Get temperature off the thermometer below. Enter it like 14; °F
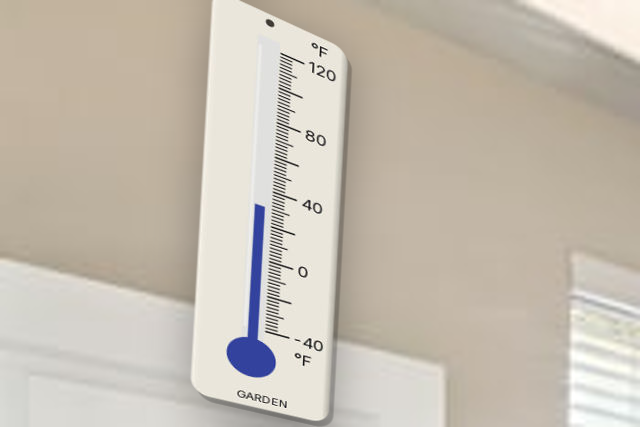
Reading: 30; °F
